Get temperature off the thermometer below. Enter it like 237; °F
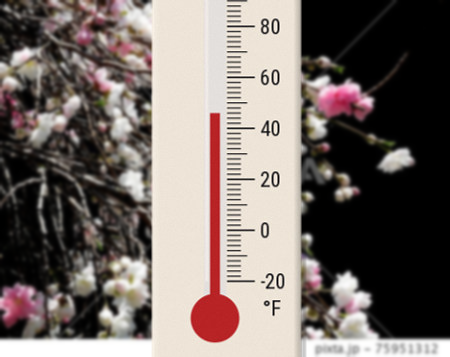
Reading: 46; °F
